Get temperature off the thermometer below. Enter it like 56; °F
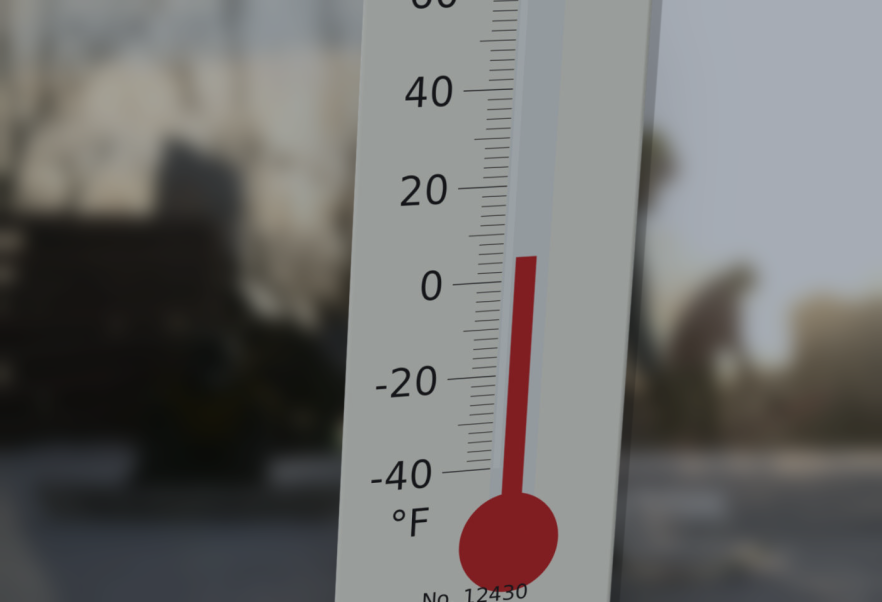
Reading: 5; °F
